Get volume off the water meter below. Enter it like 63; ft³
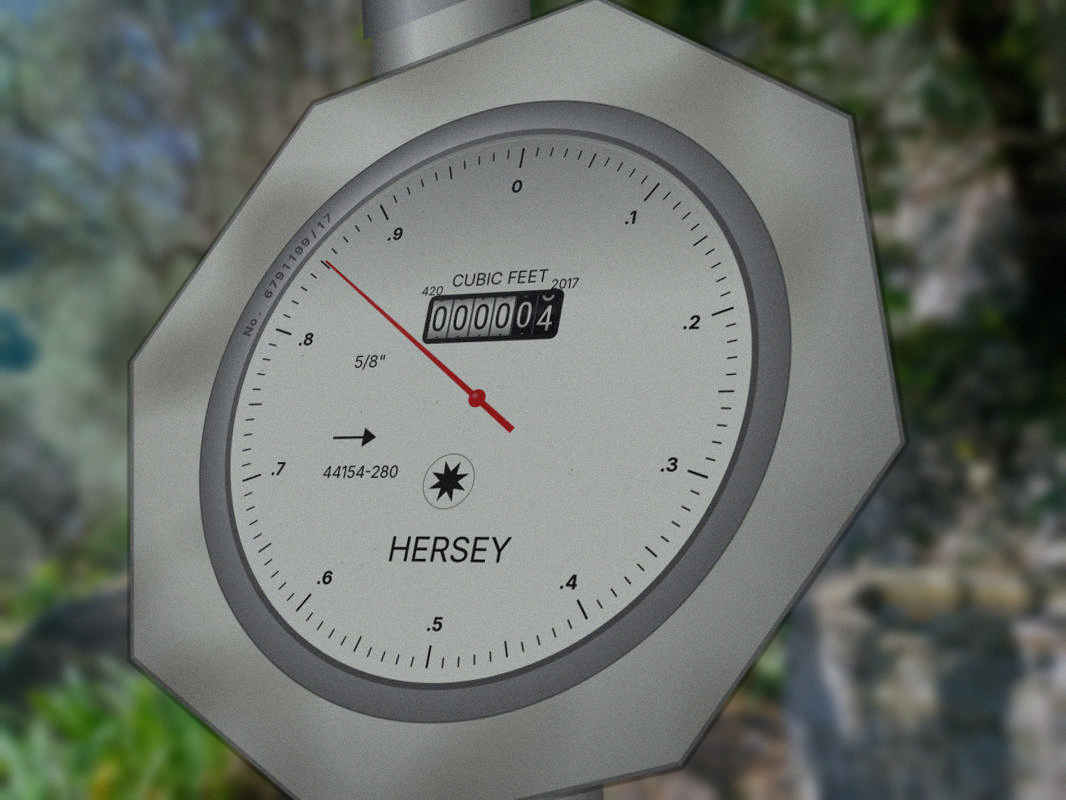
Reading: 3.85; ft³
